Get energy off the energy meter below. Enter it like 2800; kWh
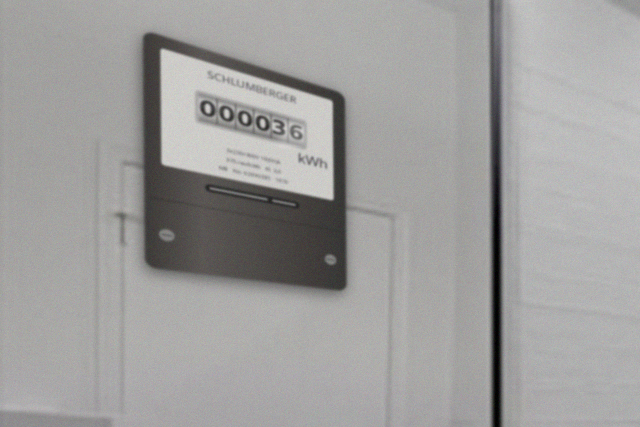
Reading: 36; kWh
